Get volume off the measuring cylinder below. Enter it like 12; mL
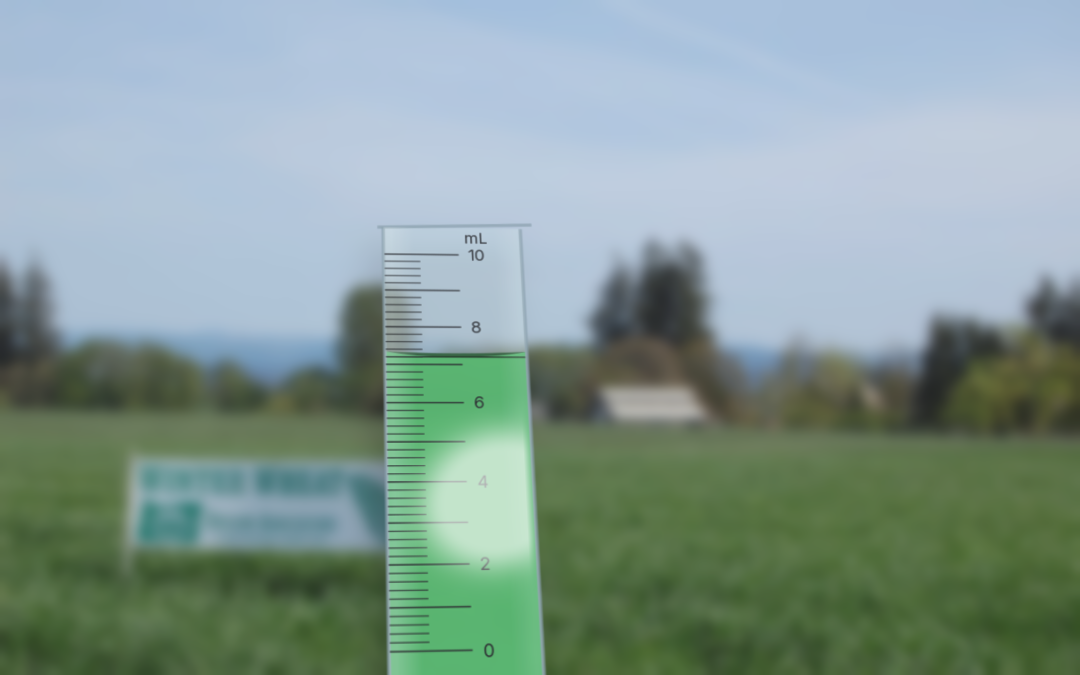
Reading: 7.2; mL
